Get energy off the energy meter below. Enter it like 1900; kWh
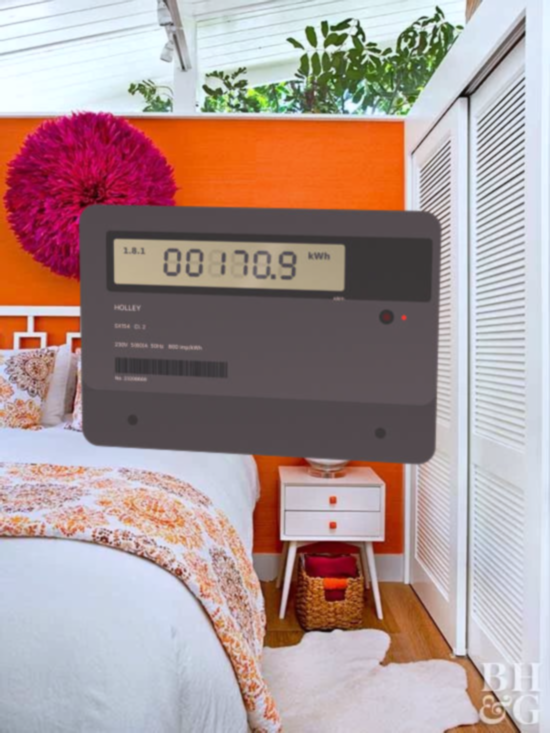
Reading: 170.9; kWh
